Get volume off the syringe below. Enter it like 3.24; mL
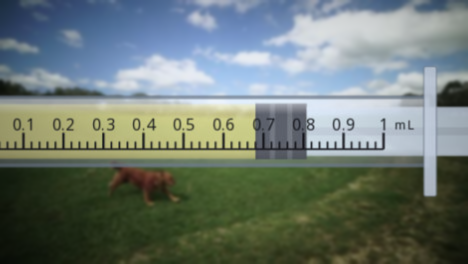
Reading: 0.68; mL
